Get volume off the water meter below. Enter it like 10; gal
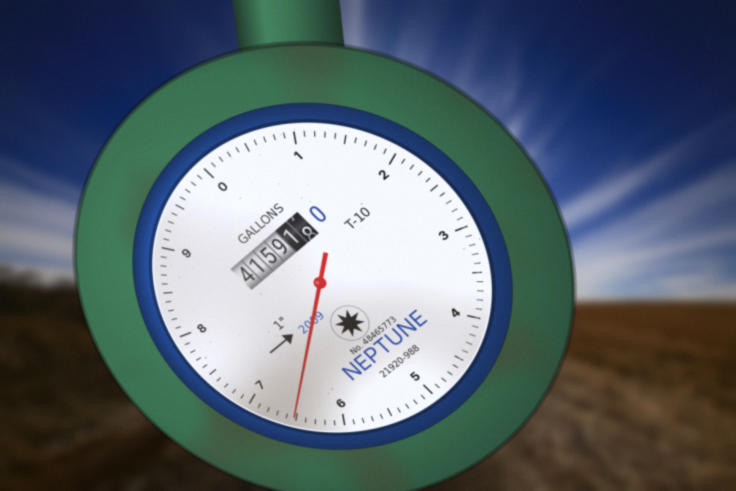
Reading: 4159176.5; gal
